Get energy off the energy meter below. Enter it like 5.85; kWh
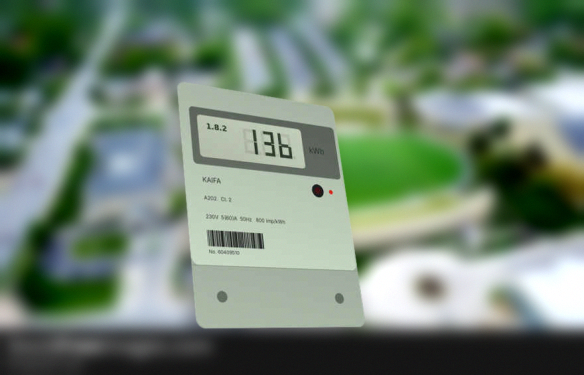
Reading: 136; kWh
